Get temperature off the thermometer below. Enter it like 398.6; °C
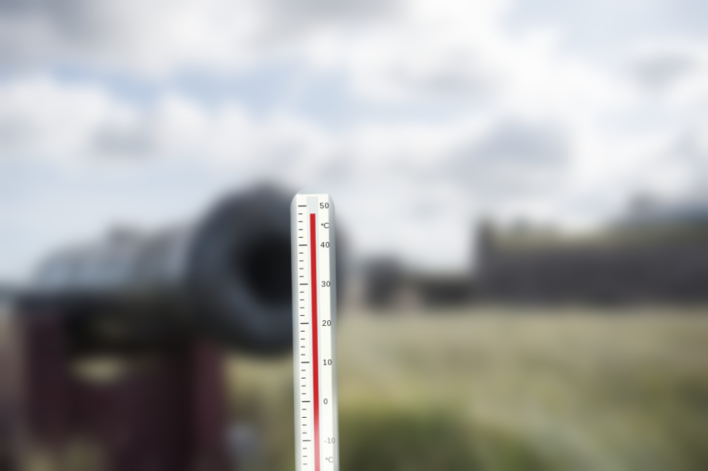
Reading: 48; °C
